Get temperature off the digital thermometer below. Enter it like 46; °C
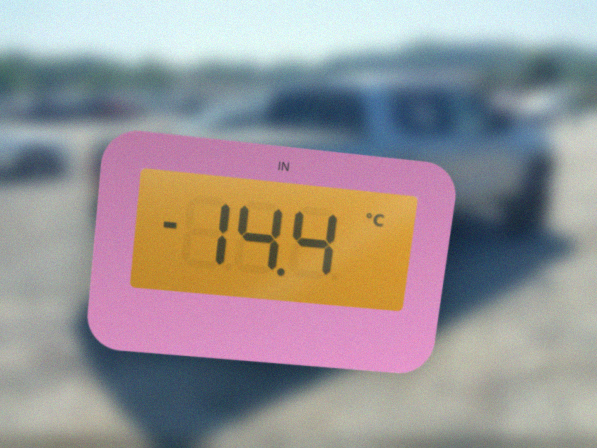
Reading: -14.4; °C
